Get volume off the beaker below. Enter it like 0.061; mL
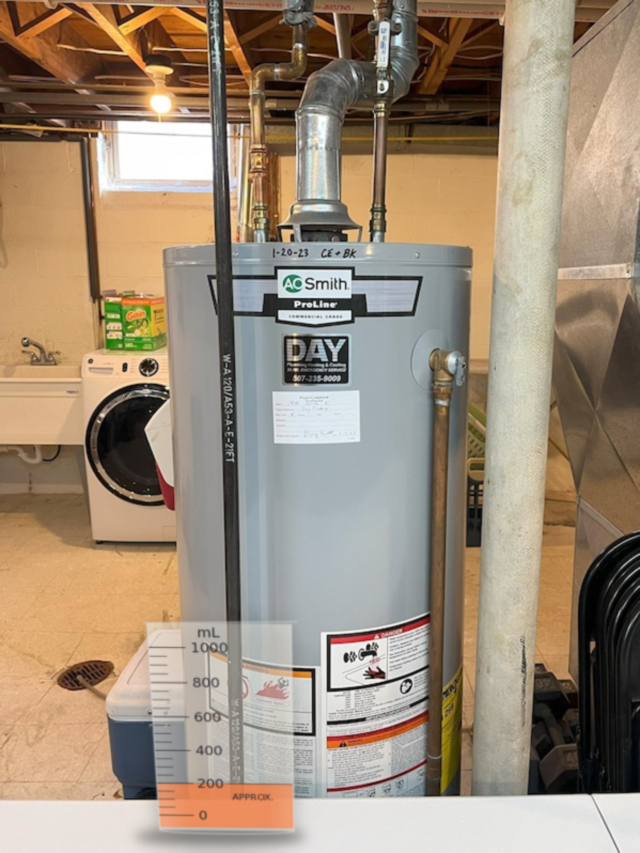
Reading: 200; mL
